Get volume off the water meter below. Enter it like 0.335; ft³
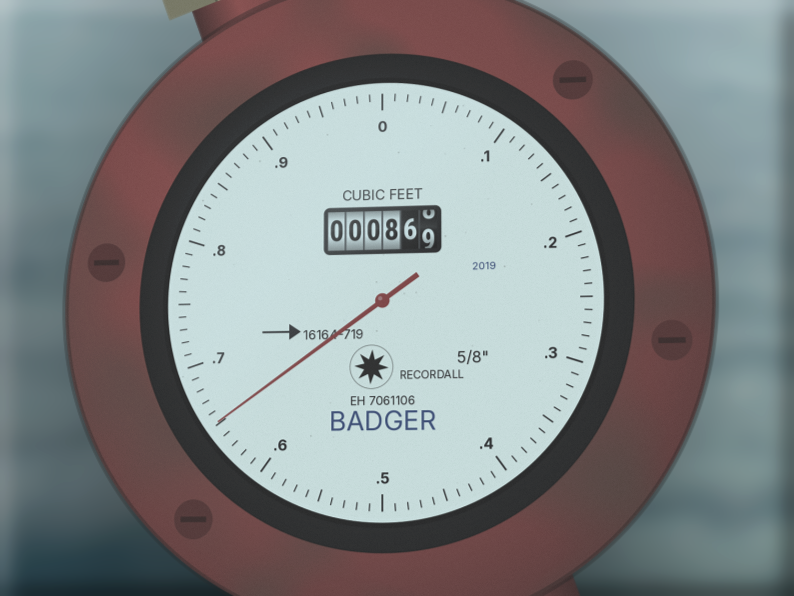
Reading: 868.65; ft³
